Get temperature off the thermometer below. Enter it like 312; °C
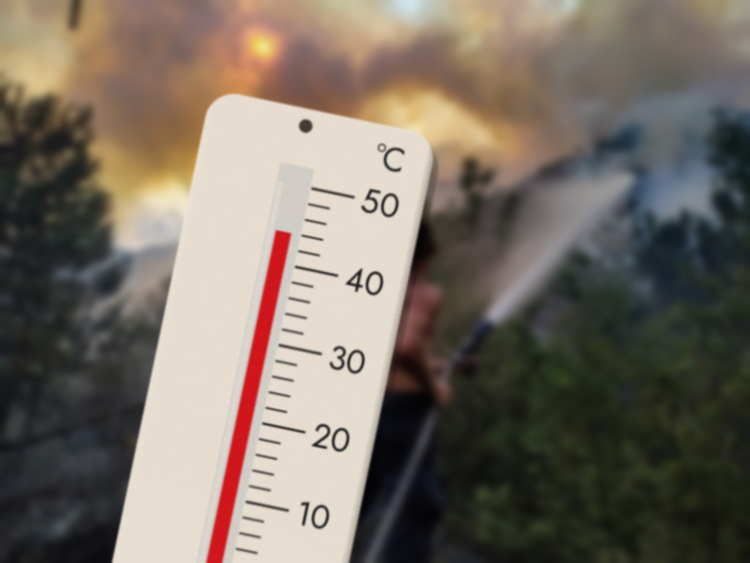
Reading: 44; °C
